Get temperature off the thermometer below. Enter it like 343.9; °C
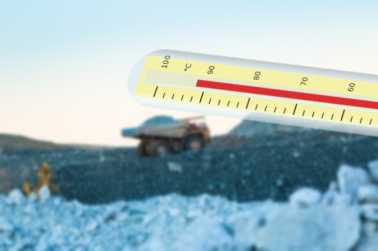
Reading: 92; °C
